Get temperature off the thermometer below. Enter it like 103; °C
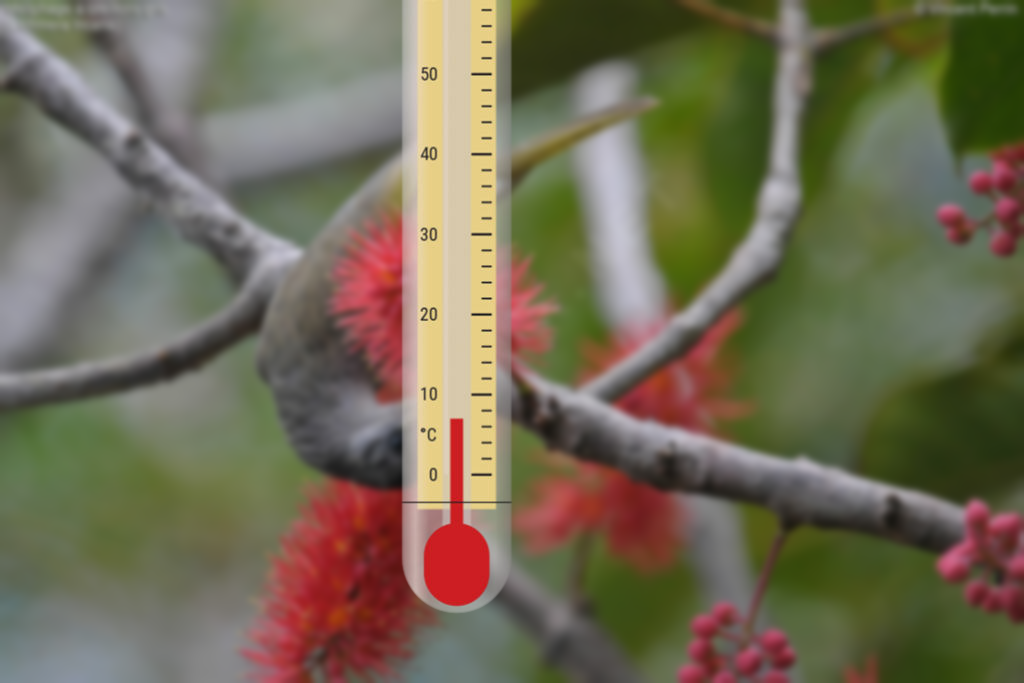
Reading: 7; °C
